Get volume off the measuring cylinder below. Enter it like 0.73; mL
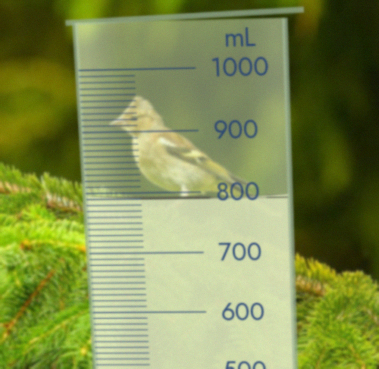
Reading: 790; mL
